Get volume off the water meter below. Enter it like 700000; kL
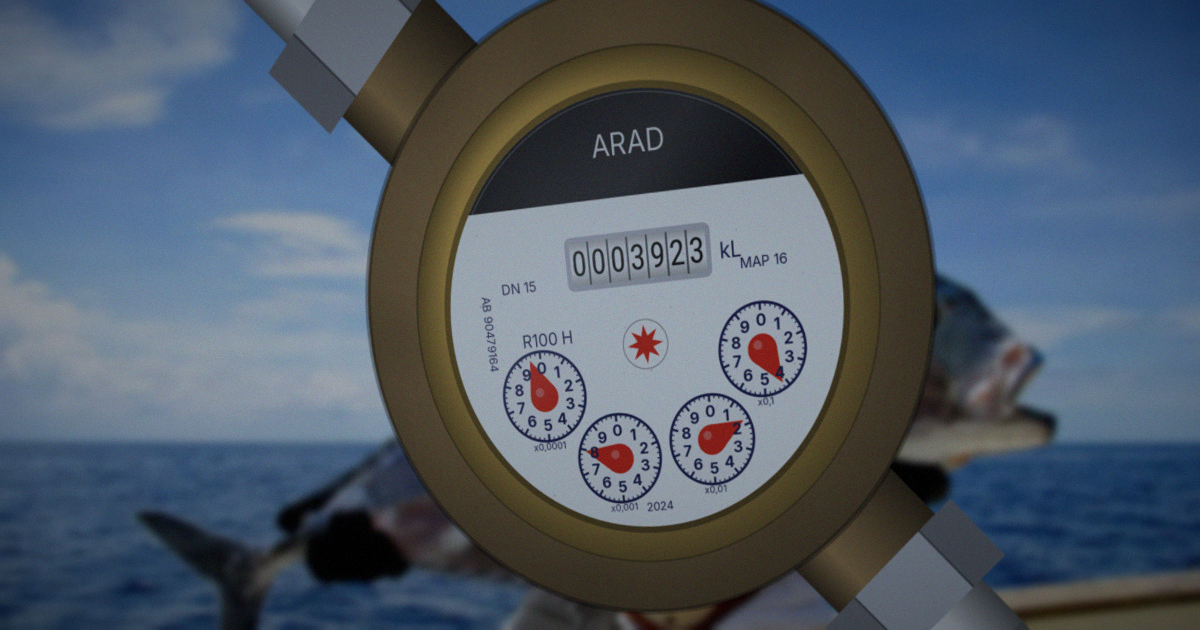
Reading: 3923.4179; kL
